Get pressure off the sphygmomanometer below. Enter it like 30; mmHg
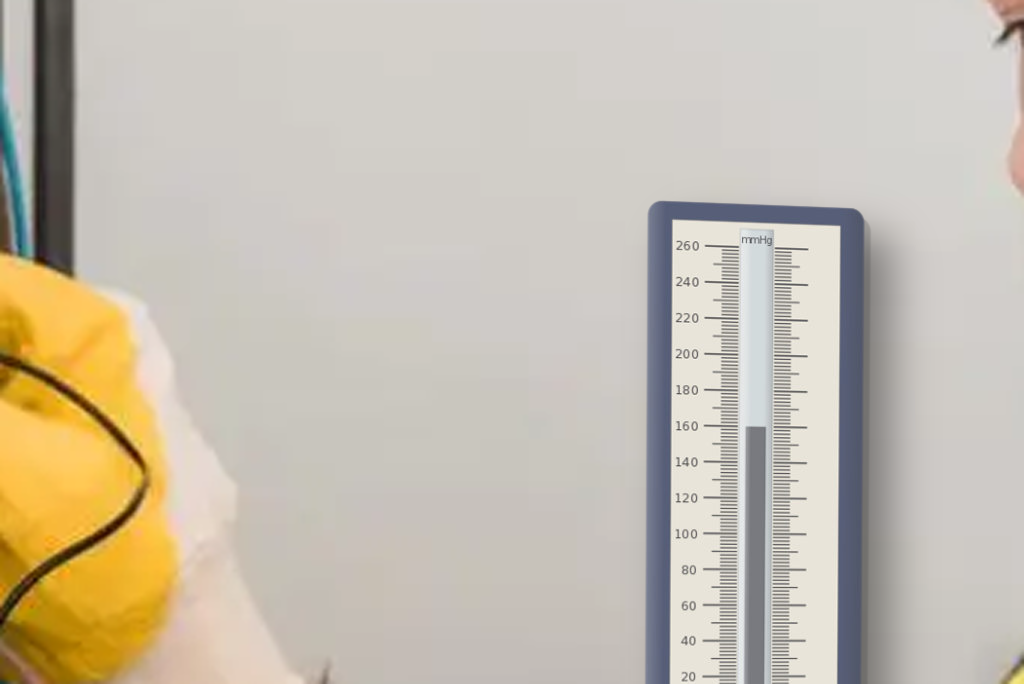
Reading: 160; mmHg
